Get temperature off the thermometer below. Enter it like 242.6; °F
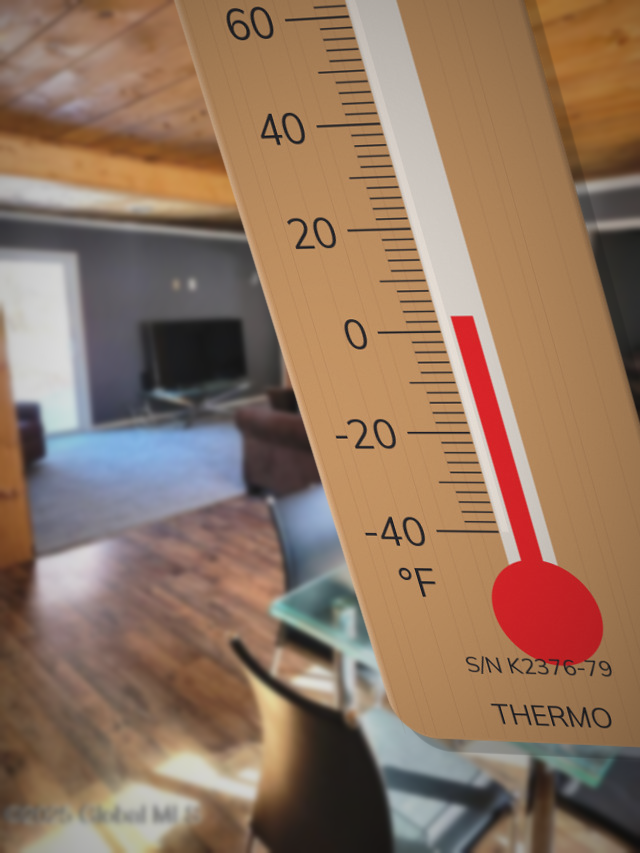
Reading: 3; °F
